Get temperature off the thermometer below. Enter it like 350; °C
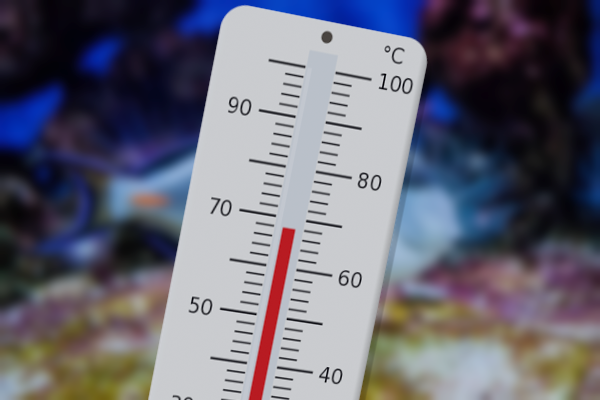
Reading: 68; °C
